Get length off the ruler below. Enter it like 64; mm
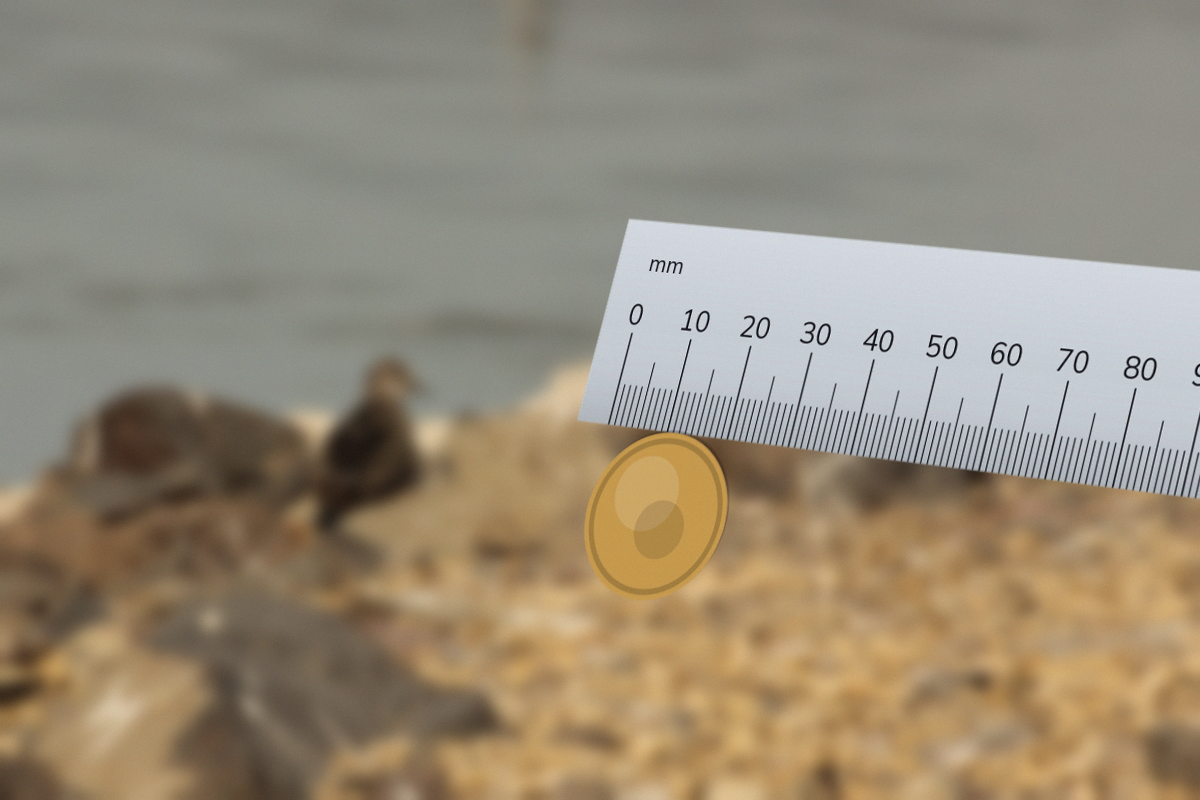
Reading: 23; mm
